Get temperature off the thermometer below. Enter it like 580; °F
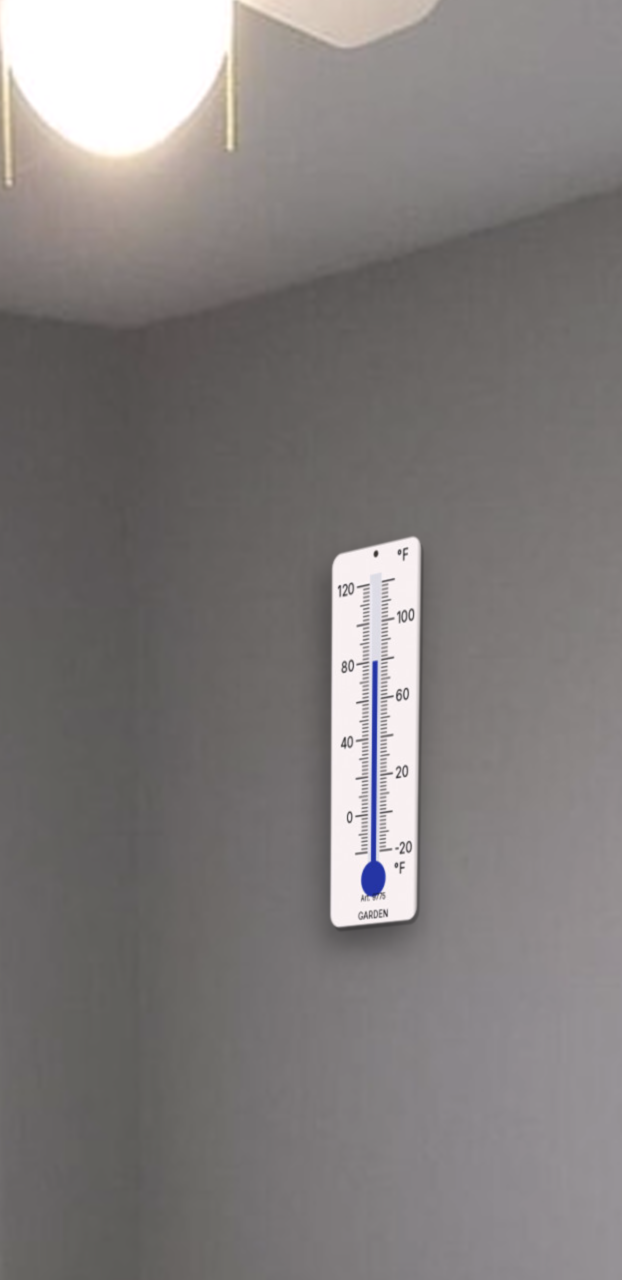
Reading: 80; °F
